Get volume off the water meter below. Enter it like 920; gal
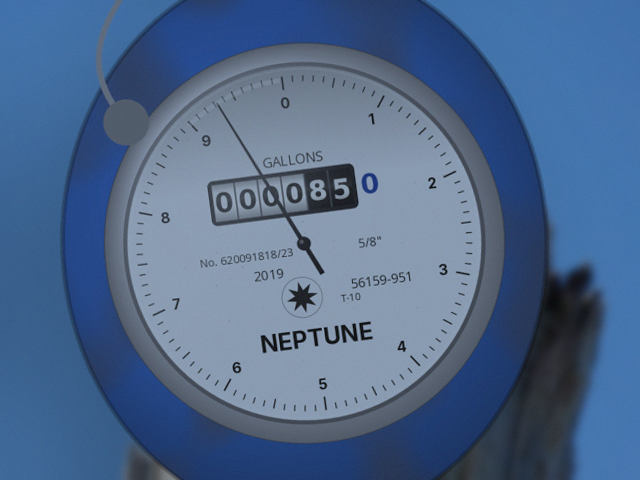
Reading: 849.3; gal
